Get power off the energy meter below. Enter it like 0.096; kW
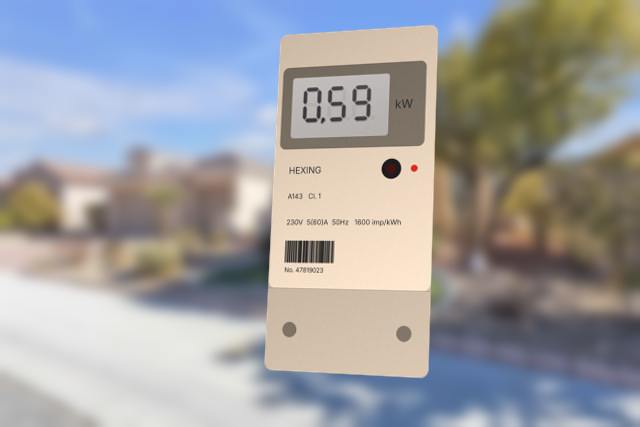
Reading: 0.59; kW
